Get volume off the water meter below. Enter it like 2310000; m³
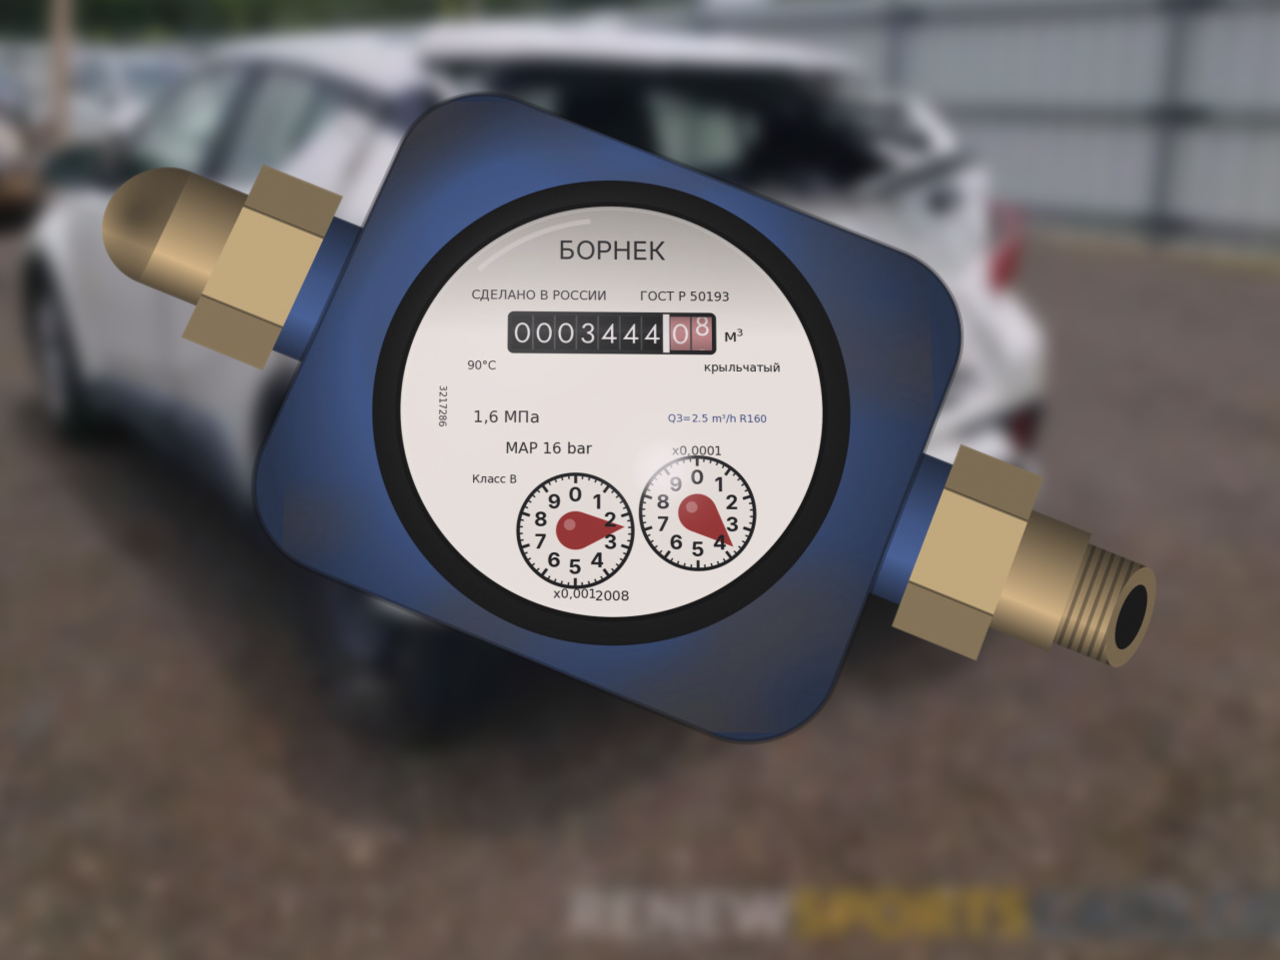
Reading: 3444.0823; m³
